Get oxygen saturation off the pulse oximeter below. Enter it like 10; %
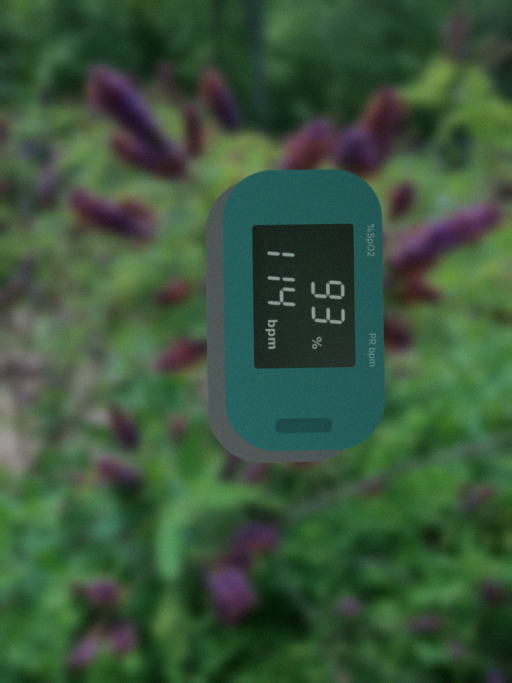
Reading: 93; %
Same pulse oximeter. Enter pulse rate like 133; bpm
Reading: 114; bpm
